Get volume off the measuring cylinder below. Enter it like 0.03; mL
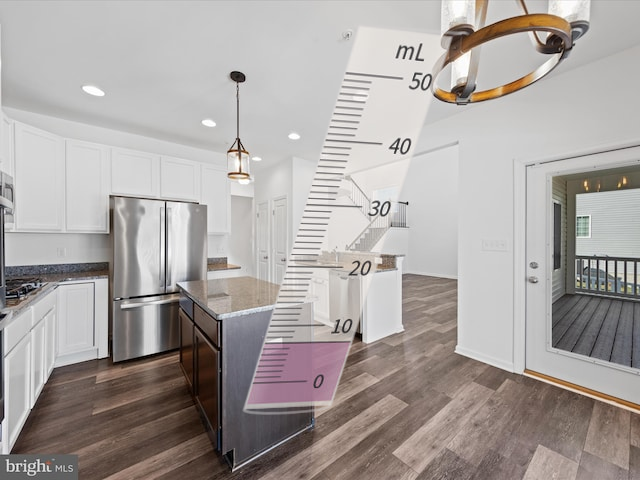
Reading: 7; mL
